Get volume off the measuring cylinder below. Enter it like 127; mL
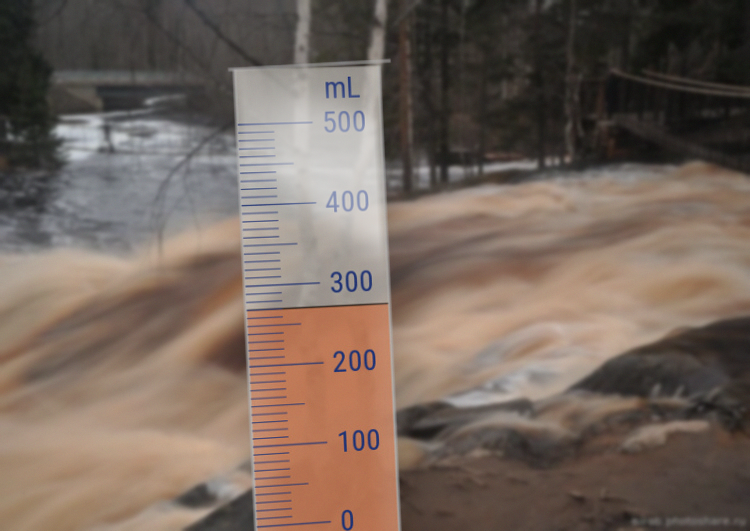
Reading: 270; mL
